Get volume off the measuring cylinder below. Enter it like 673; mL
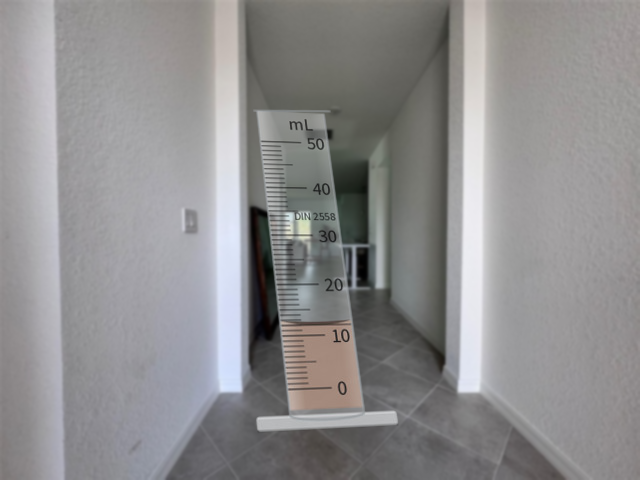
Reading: 12; mL
